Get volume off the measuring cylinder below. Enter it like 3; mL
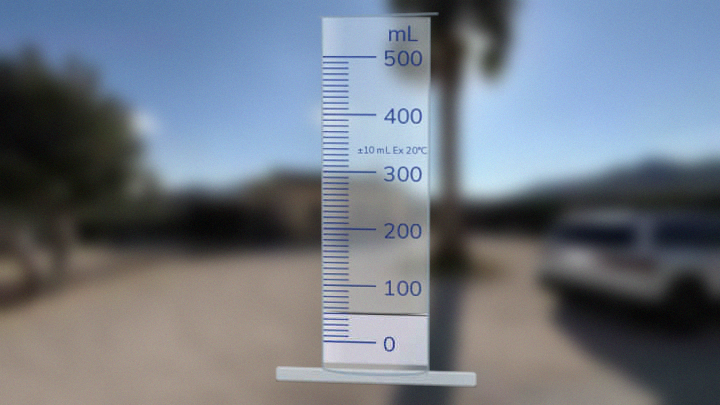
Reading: 50; mL
